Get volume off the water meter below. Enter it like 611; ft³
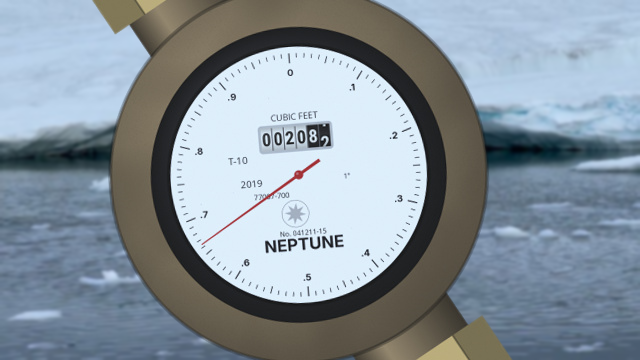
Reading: 2081.66; ft³
